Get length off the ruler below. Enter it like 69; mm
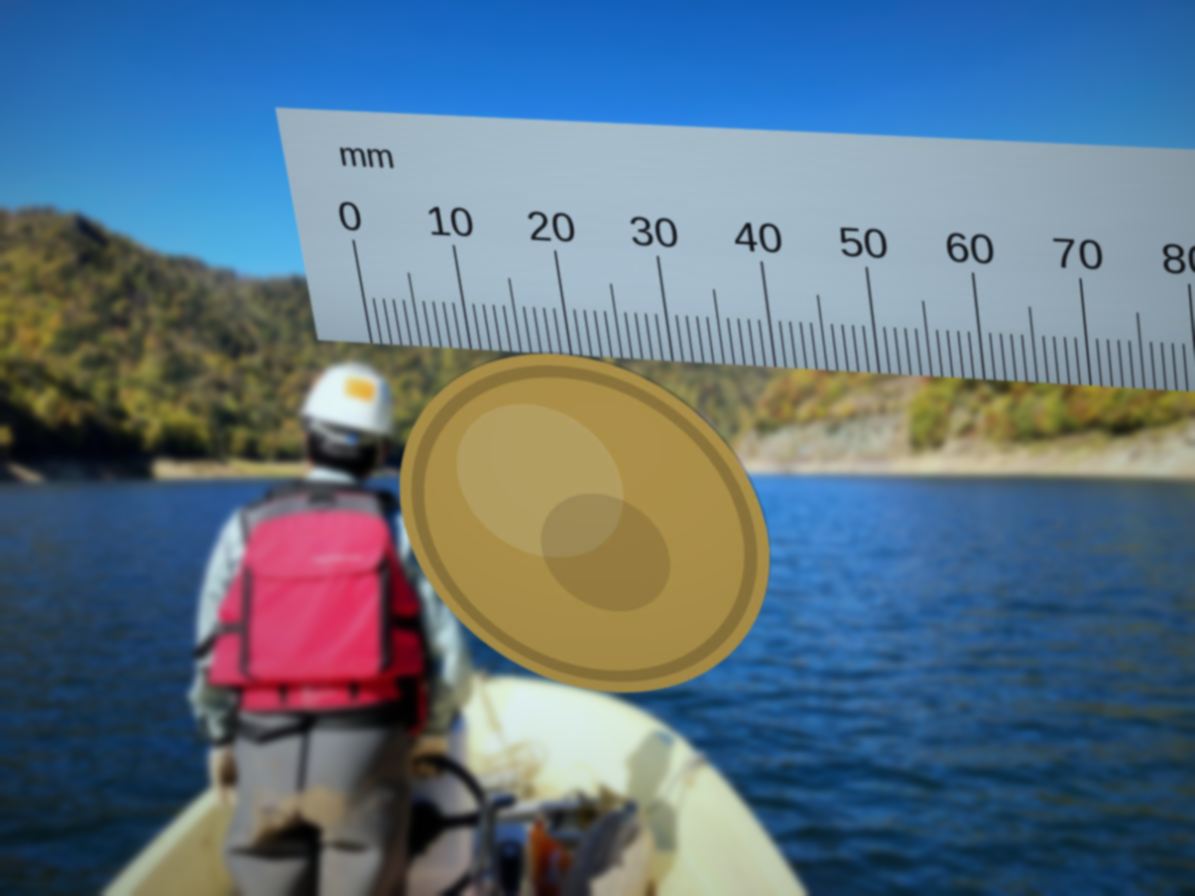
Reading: 37; mm
